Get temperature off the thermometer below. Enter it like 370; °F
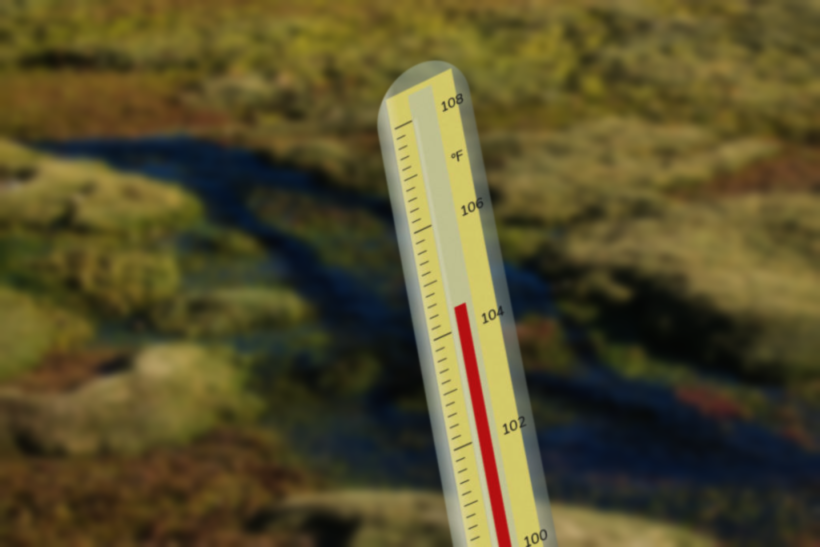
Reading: 104.4; °F
